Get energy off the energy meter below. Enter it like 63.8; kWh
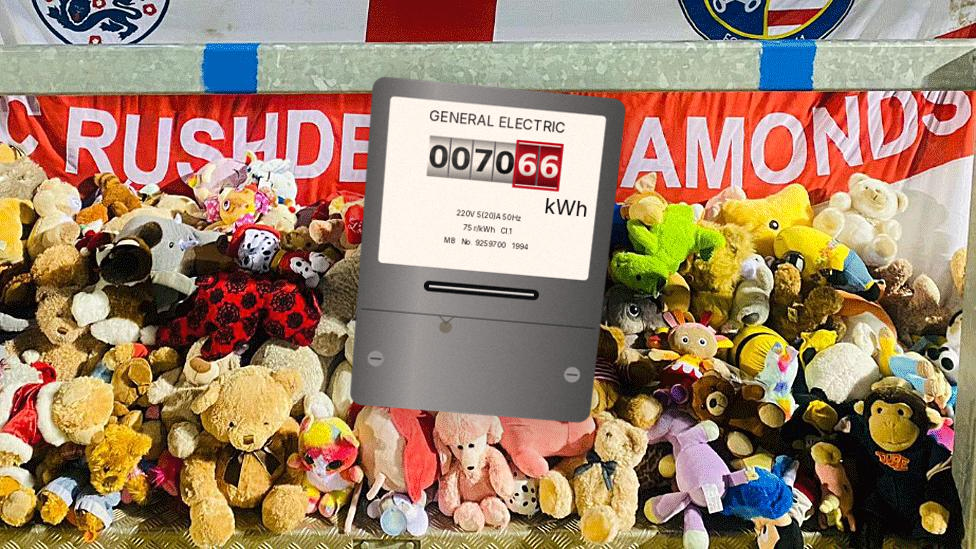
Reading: 70.66; kWh
